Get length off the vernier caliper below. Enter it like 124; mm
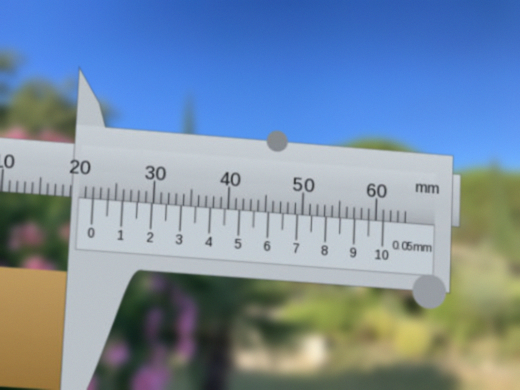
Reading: 22.0; mm
